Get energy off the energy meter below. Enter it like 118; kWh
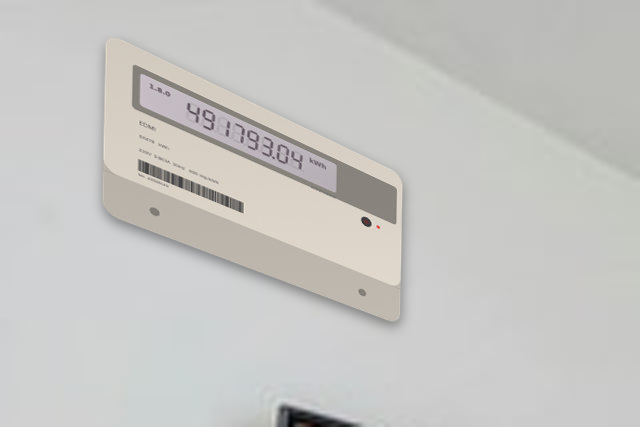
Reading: 491793.04; kWh
